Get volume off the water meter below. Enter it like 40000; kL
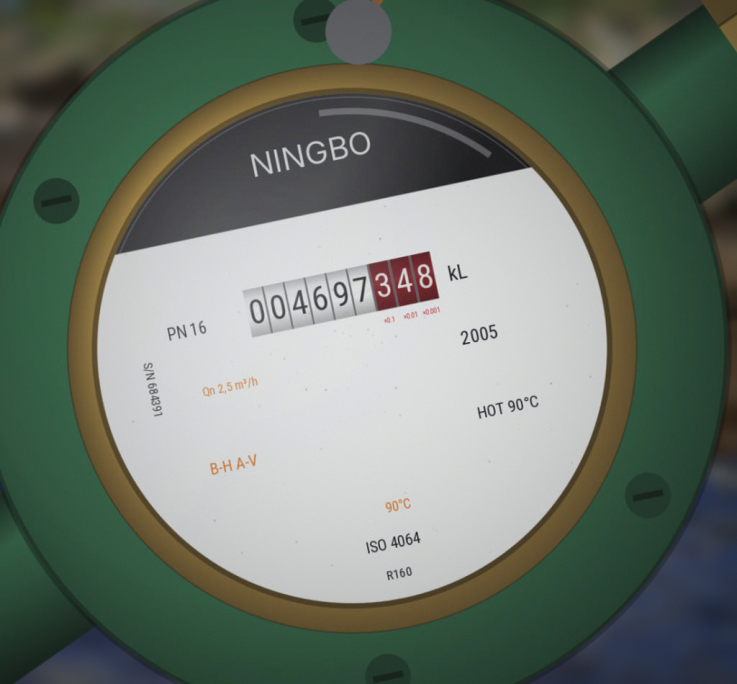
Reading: 4697.348; kL
